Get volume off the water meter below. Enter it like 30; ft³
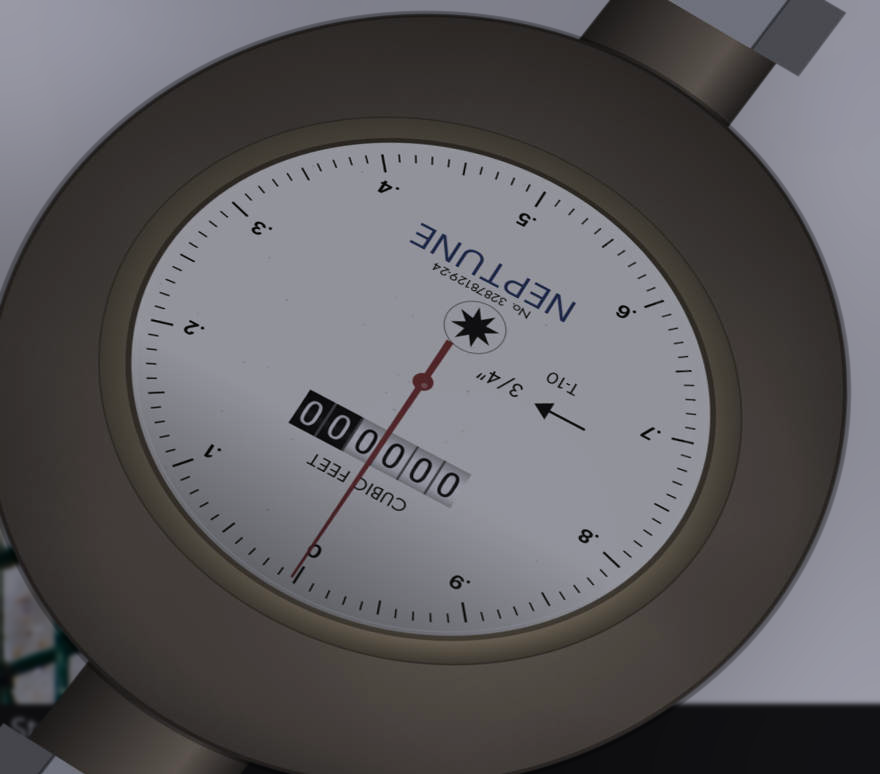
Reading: 0.00; ft³
